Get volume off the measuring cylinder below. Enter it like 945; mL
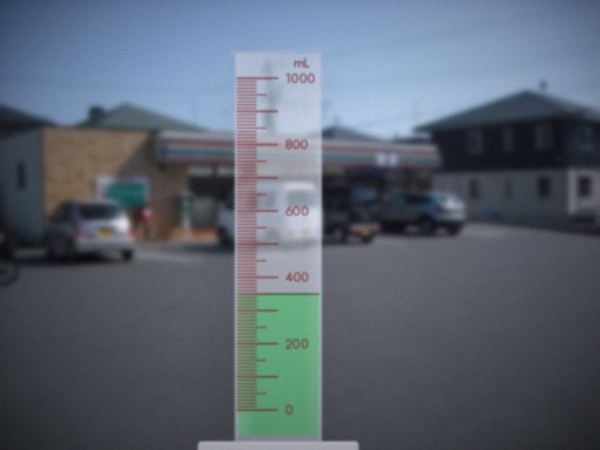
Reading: 350; mL
